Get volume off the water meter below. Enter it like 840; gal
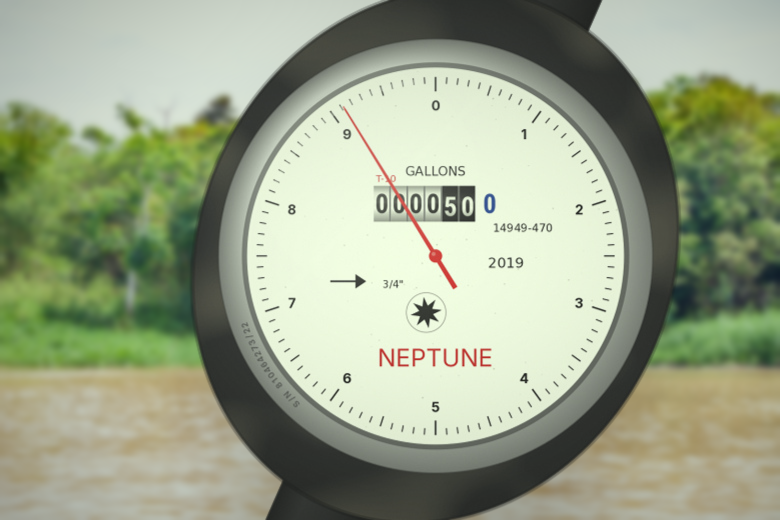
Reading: 499.1; gal
